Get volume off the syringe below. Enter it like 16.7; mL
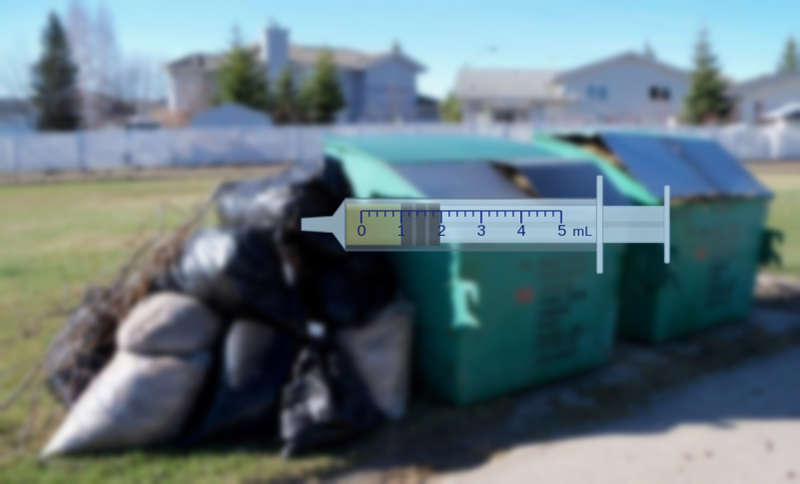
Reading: 1; mL
